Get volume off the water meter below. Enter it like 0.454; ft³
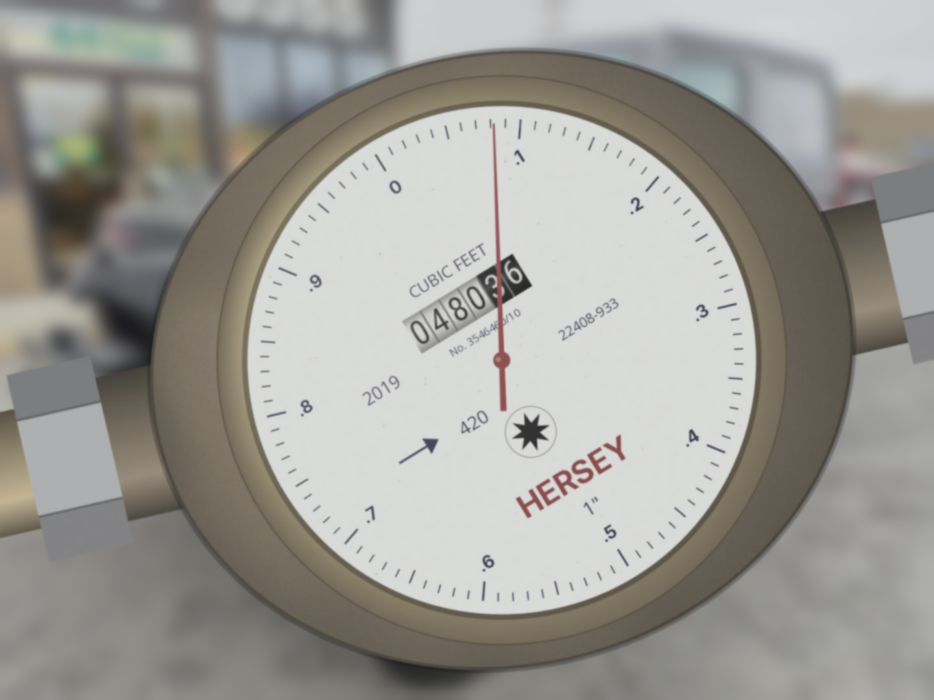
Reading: 48036.08; ft³
